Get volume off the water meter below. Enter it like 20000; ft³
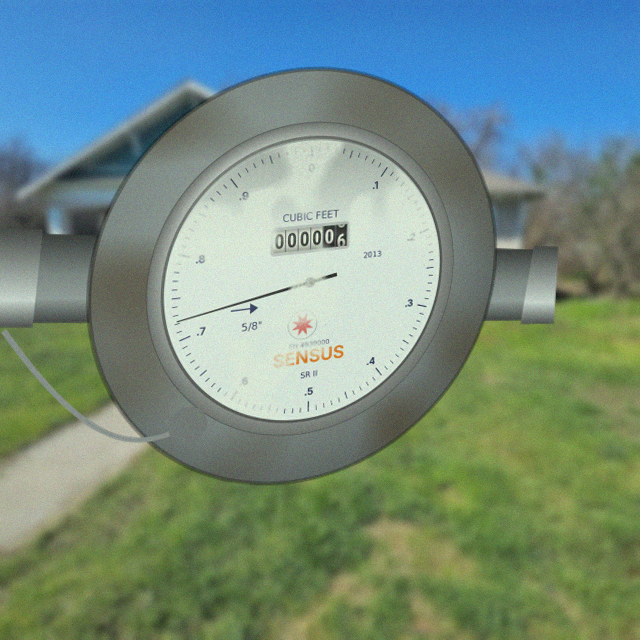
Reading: 5.72; ft³
